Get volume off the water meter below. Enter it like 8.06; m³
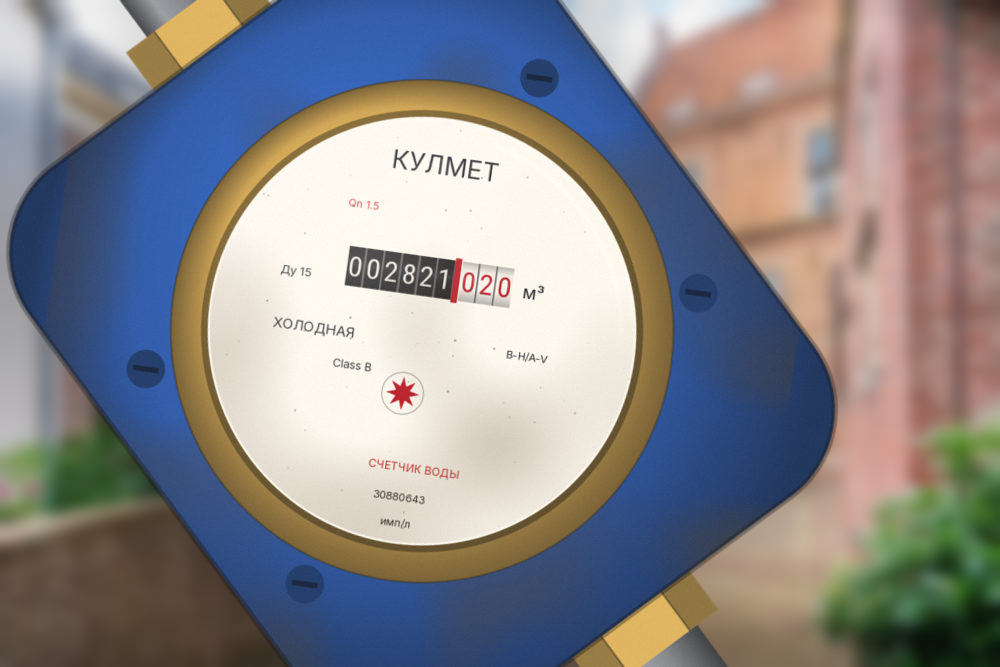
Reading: 2821.020; m³
